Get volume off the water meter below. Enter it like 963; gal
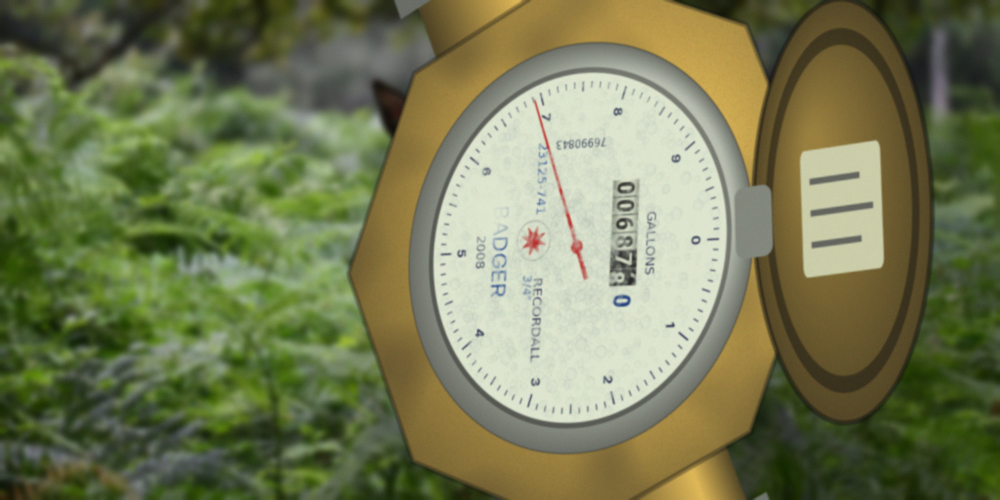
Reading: 68776.9; gal
